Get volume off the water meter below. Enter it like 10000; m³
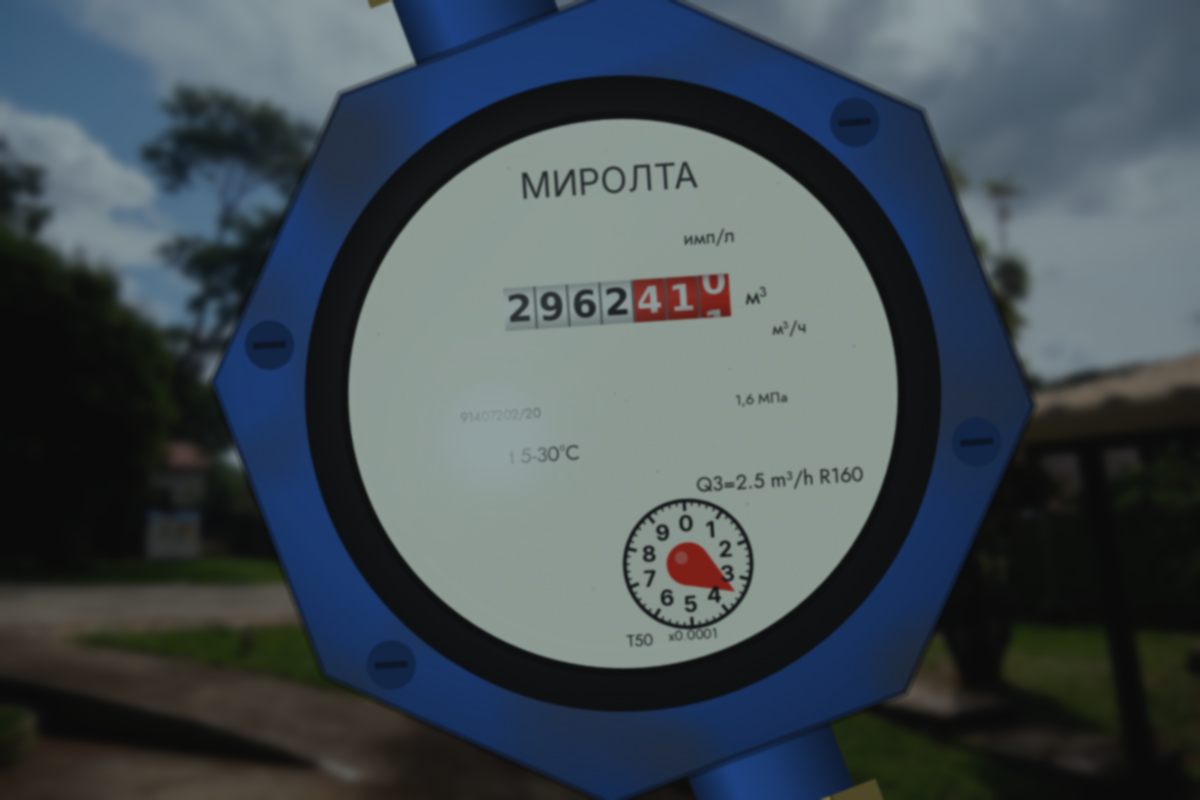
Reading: 2962.4103; m³
